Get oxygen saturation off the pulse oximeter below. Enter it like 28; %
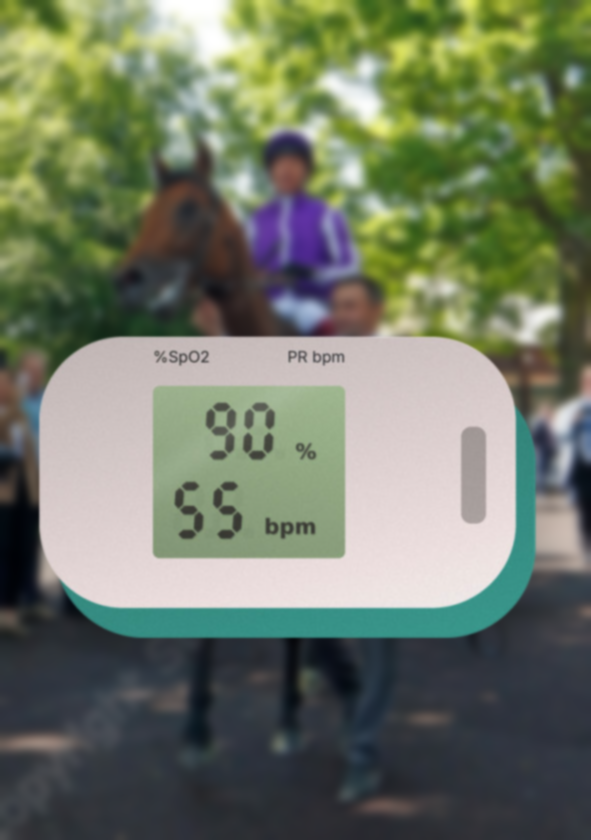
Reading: 90; %
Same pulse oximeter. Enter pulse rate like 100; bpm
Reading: 55; bpm
